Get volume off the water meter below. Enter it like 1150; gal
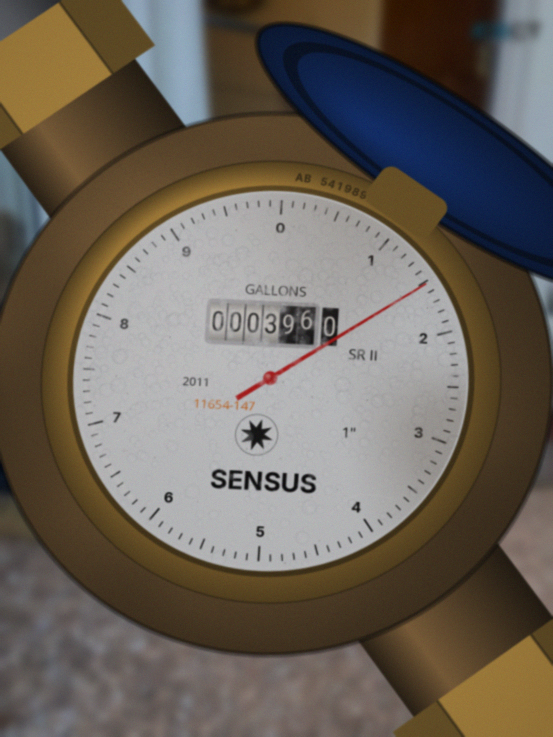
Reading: 3961.5; gal
